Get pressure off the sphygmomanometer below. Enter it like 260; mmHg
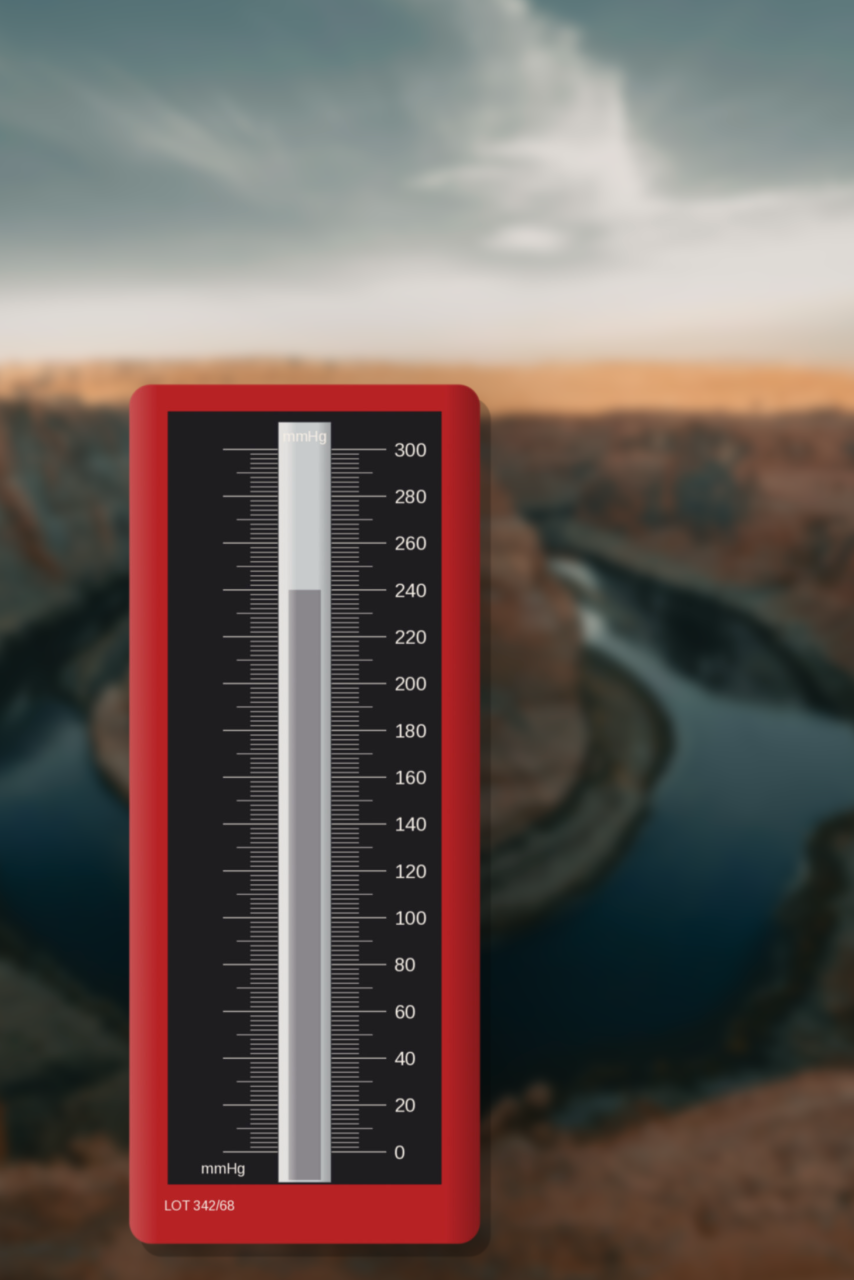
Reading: 240; mmHg
